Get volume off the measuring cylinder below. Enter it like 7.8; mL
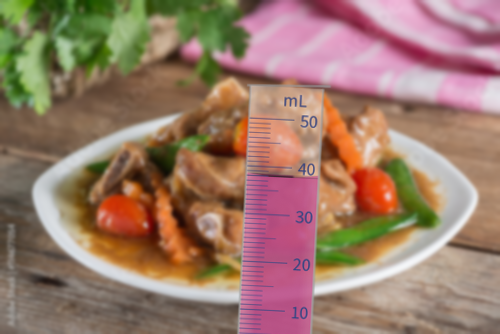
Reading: 38; mL
